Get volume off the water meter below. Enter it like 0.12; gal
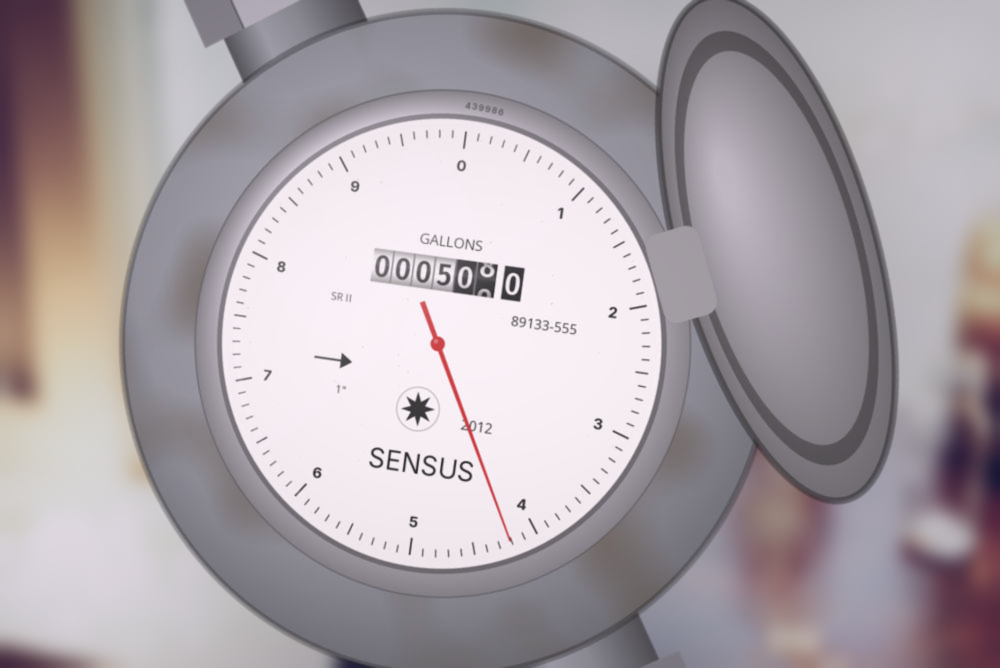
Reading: 5084.2; gal
